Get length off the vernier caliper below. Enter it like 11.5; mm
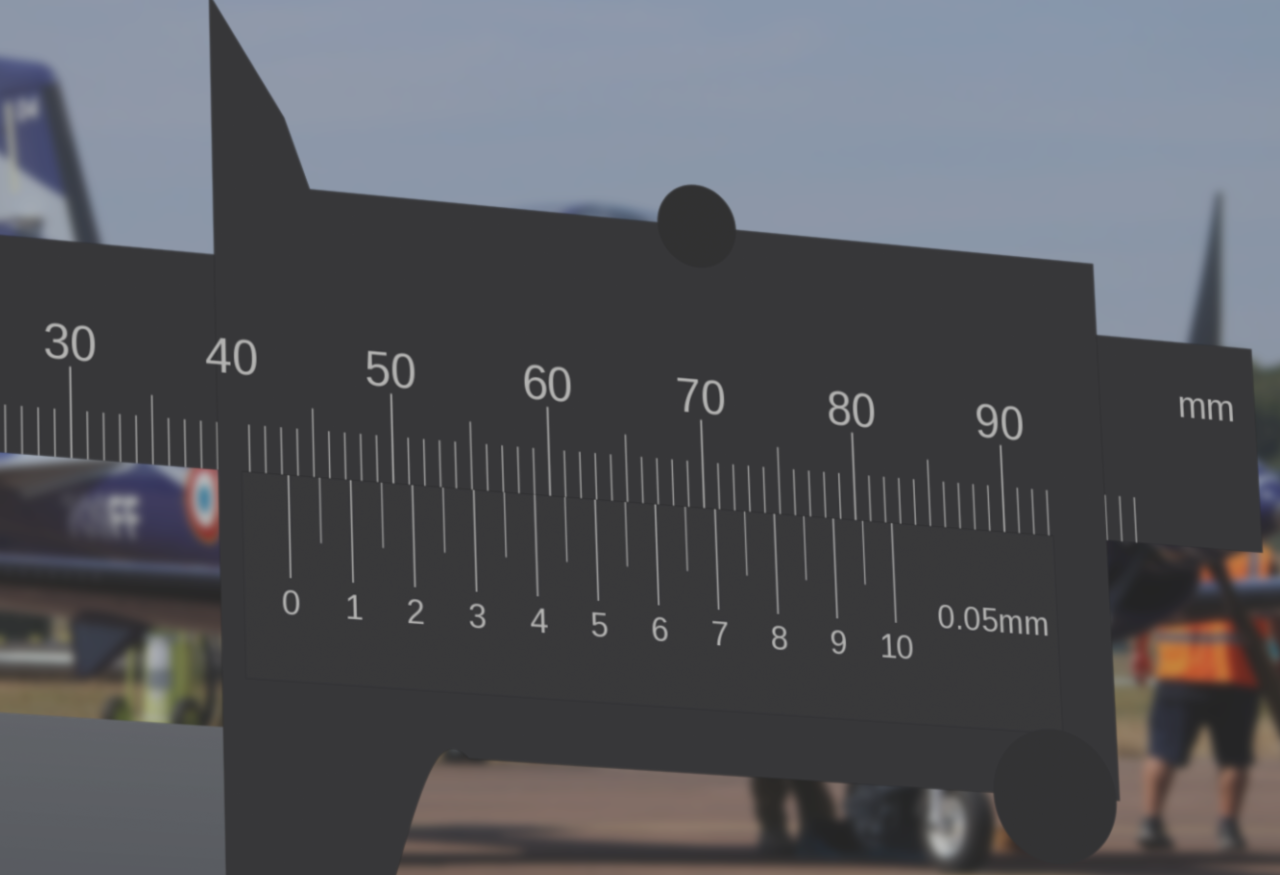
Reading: 43.4; mm
